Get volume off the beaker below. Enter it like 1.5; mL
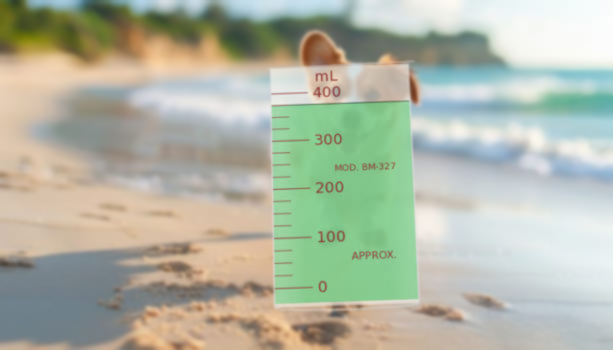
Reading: 375; mL
